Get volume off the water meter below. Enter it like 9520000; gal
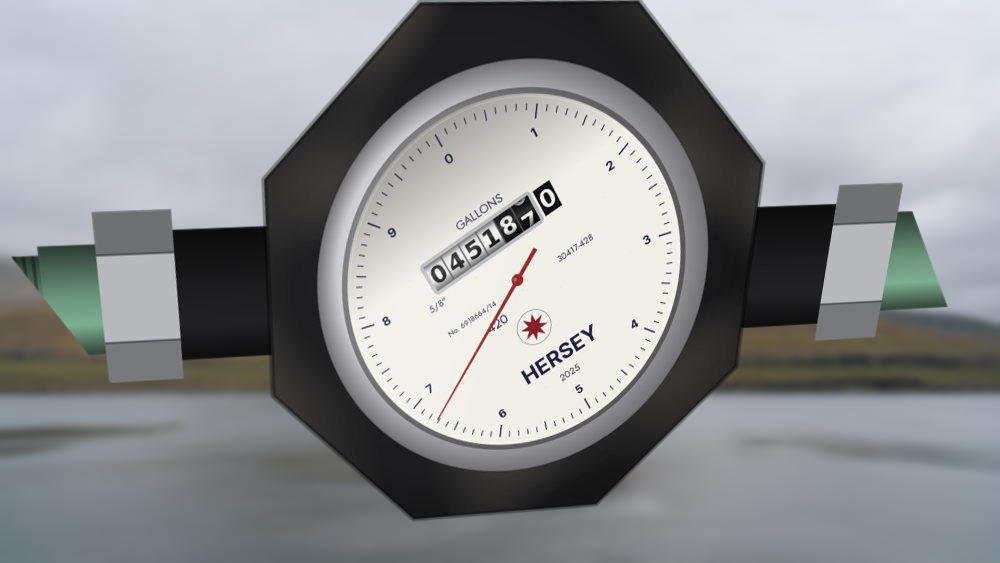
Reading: 451866.7; gal
